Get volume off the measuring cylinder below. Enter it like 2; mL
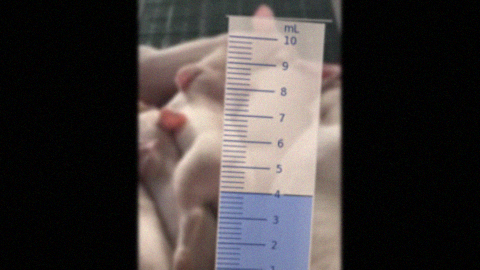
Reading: 4; mL
